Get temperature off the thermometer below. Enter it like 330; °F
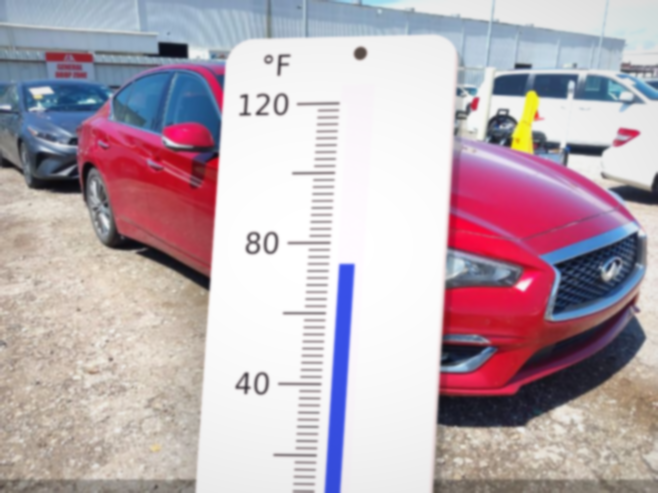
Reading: 74; °F
